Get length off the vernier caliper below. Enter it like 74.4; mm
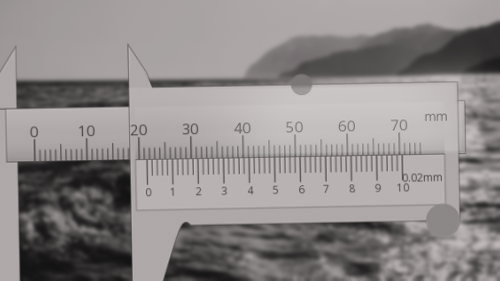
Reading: 21.5; mm
